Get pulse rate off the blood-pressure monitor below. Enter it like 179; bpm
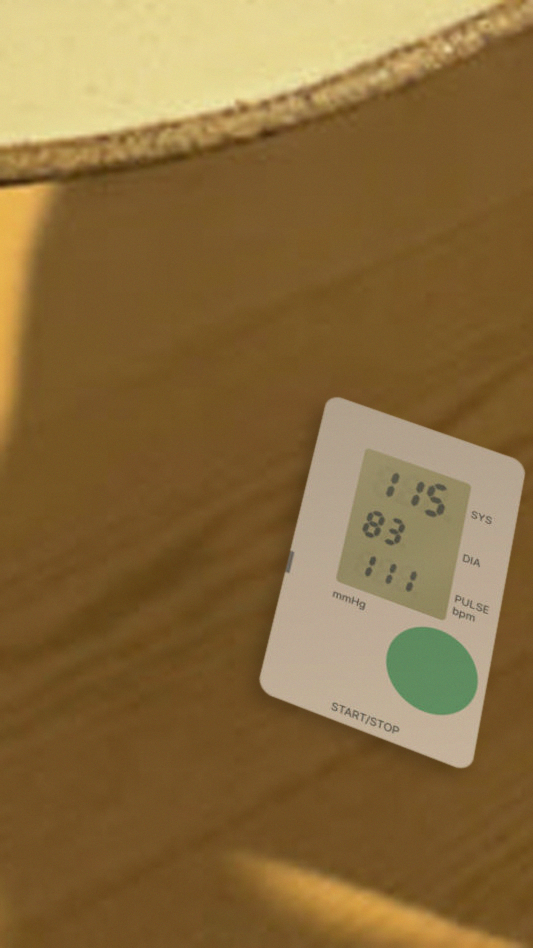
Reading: 111; bpm
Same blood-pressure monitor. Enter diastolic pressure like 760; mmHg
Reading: 83; mmHg
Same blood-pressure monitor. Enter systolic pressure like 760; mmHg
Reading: 115; mmHg
